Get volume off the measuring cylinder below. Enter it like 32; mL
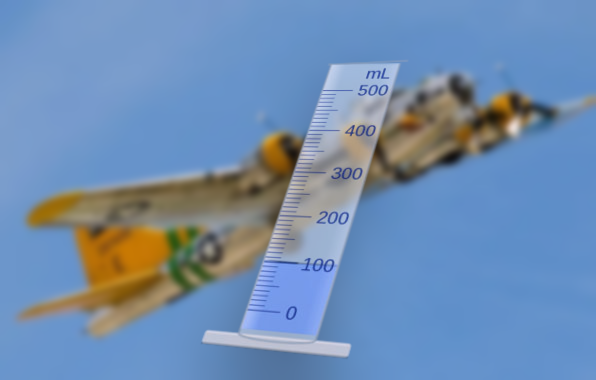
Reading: 100; mL
